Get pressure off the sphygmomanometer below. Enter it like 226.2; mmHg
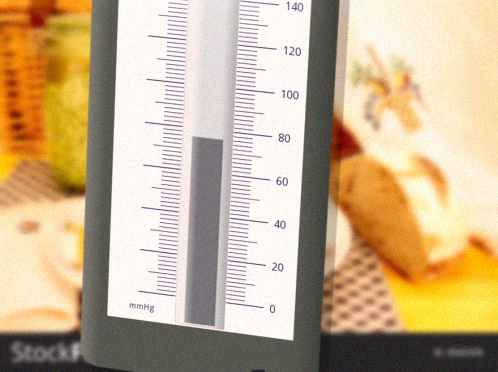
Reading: 76; mmHg
